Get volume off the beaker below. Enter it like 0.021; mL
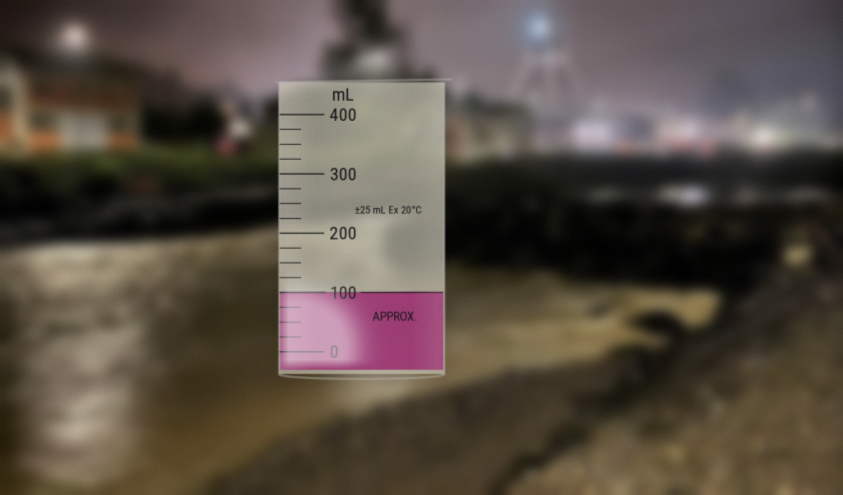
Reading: 100; mL
